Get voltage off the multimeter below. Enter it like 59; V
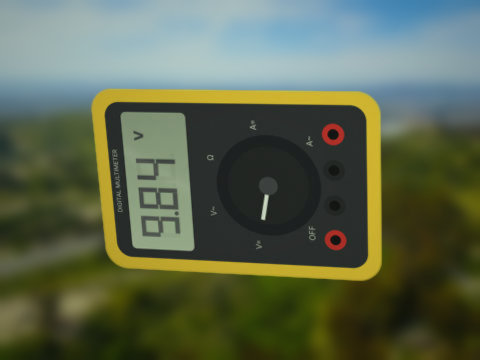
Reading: 9.84; V
